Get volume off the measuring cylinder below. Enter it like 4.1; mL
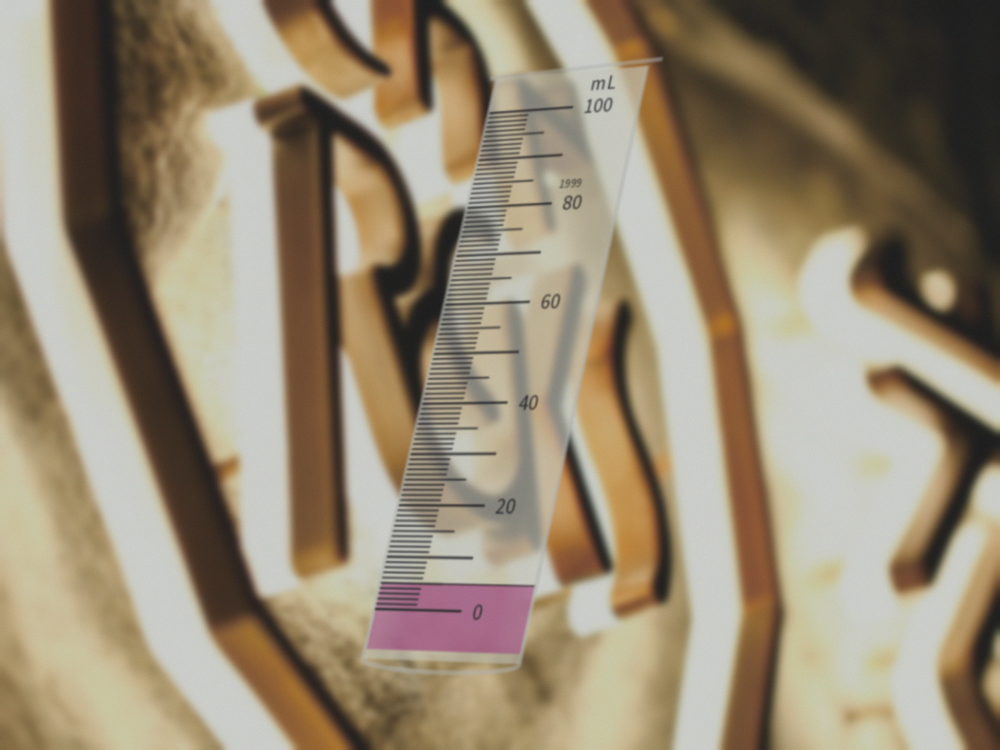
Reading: 5; mL
